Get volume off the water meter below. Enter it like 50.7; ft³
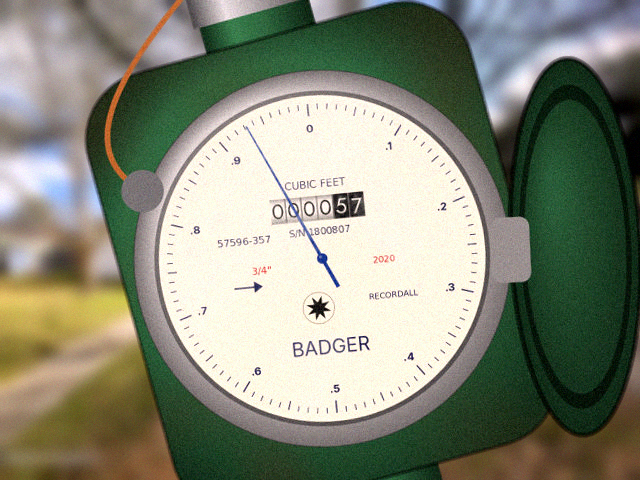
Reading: 56.93; ft³
